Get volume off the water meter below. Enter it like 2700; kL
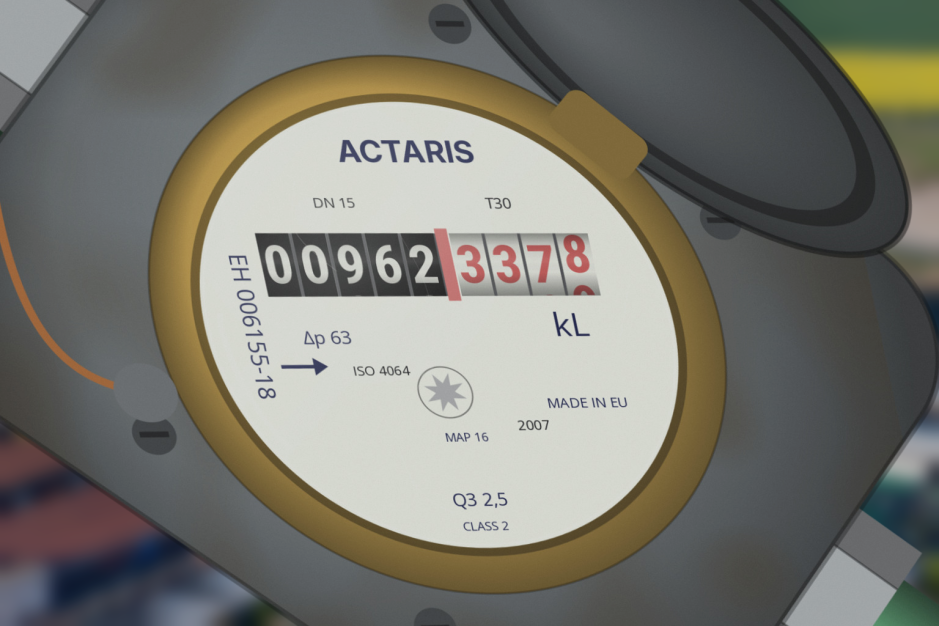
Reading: 962.3378; kL
